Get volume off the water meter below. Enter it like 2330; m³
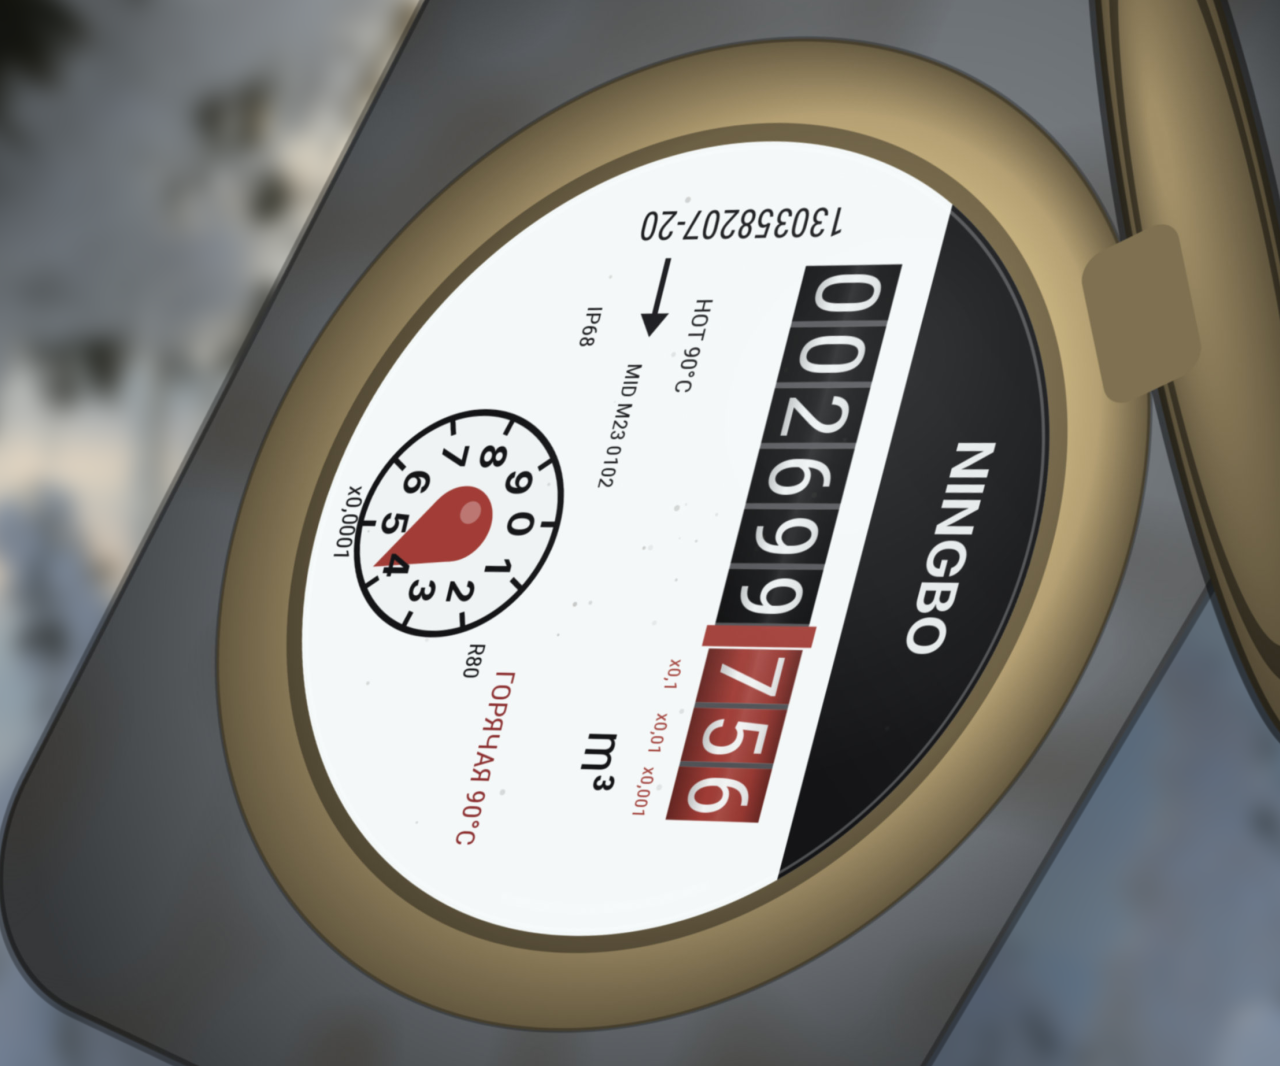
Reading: 2699.7564; m³
